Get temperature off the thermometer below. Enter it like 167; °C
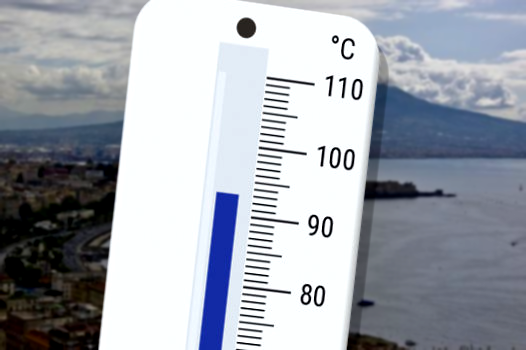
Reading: 93; °C
